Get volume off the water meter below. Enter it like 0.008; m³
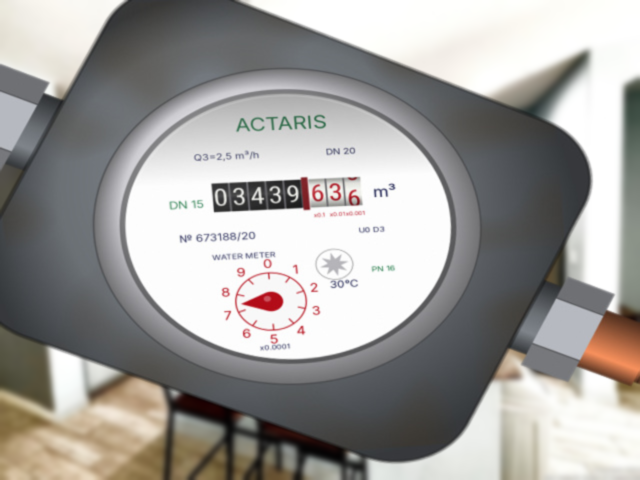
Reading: 3439.6357; m³
